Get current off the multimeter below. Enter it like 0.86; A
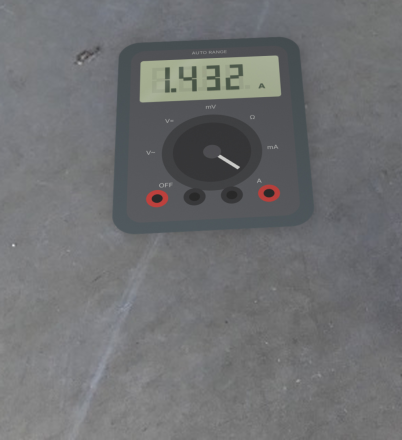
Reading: 1.432; A
